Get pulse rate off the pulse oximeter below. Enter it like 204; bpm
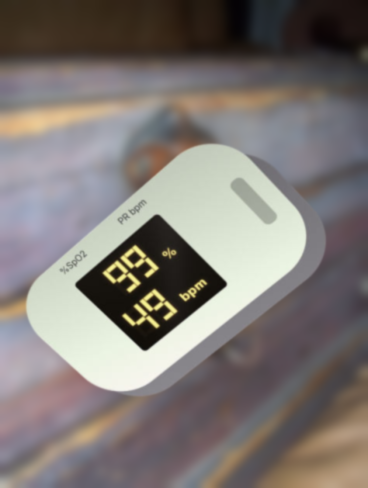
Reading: 49; bpm
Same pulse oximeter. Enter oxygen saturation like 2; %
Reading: 99; %
